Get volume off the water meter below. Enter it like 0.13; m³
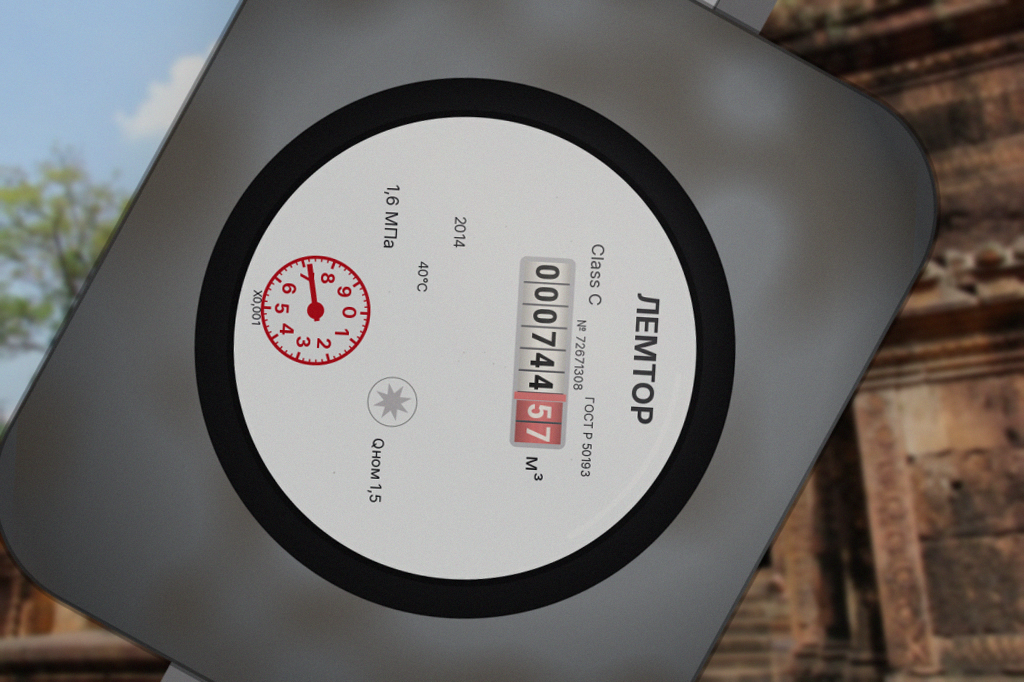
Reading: 744.577; m³
